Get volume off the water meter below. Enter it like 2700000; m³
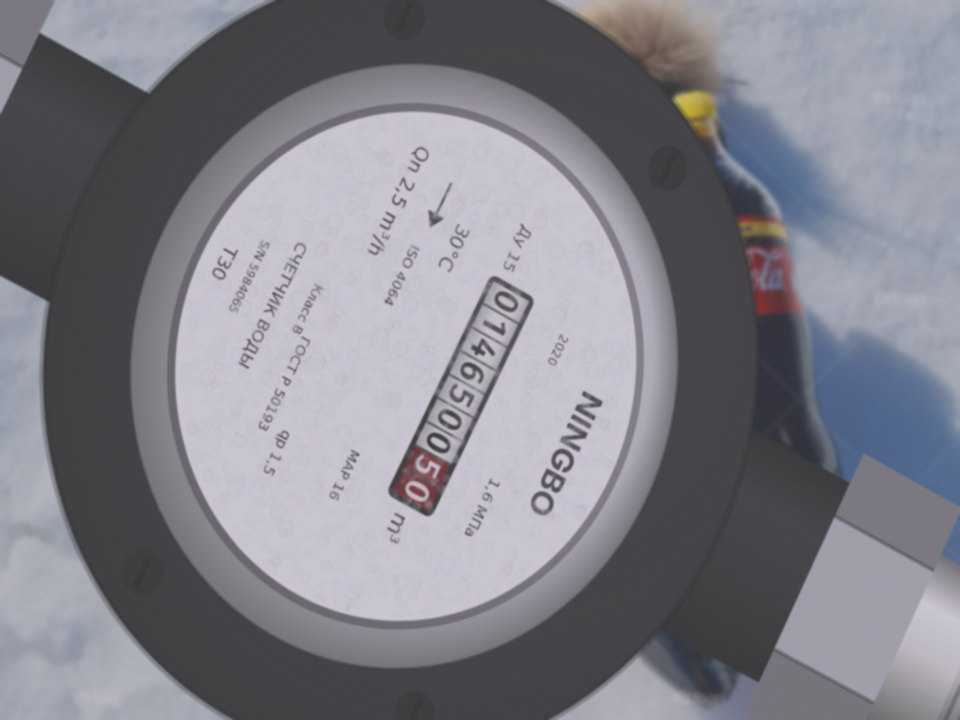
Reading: 146500.50; m³
